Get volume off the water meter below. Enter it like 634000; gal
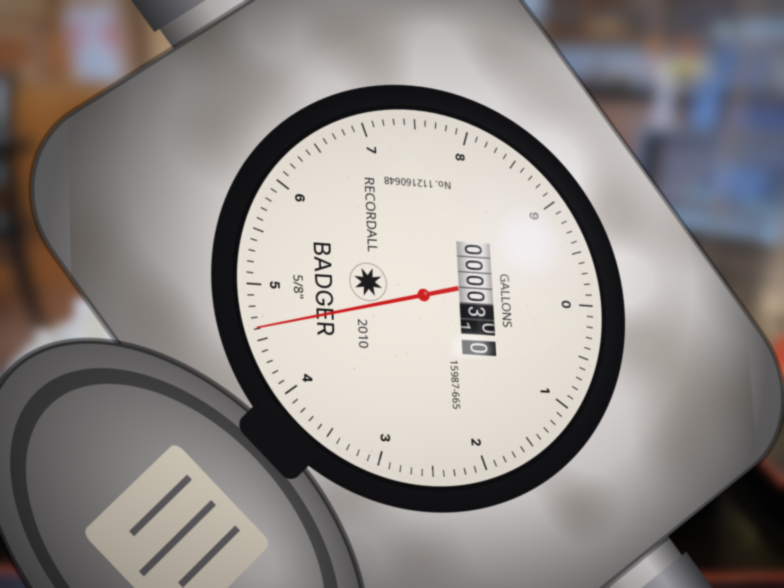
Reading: 304.6; gal
